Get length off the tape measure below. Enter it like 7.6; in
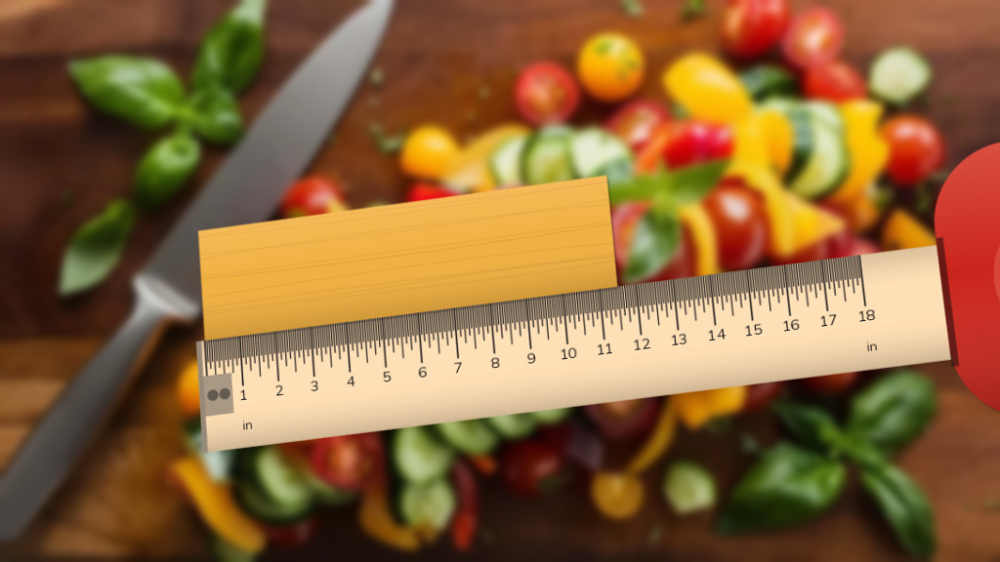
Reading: 11.5; in
